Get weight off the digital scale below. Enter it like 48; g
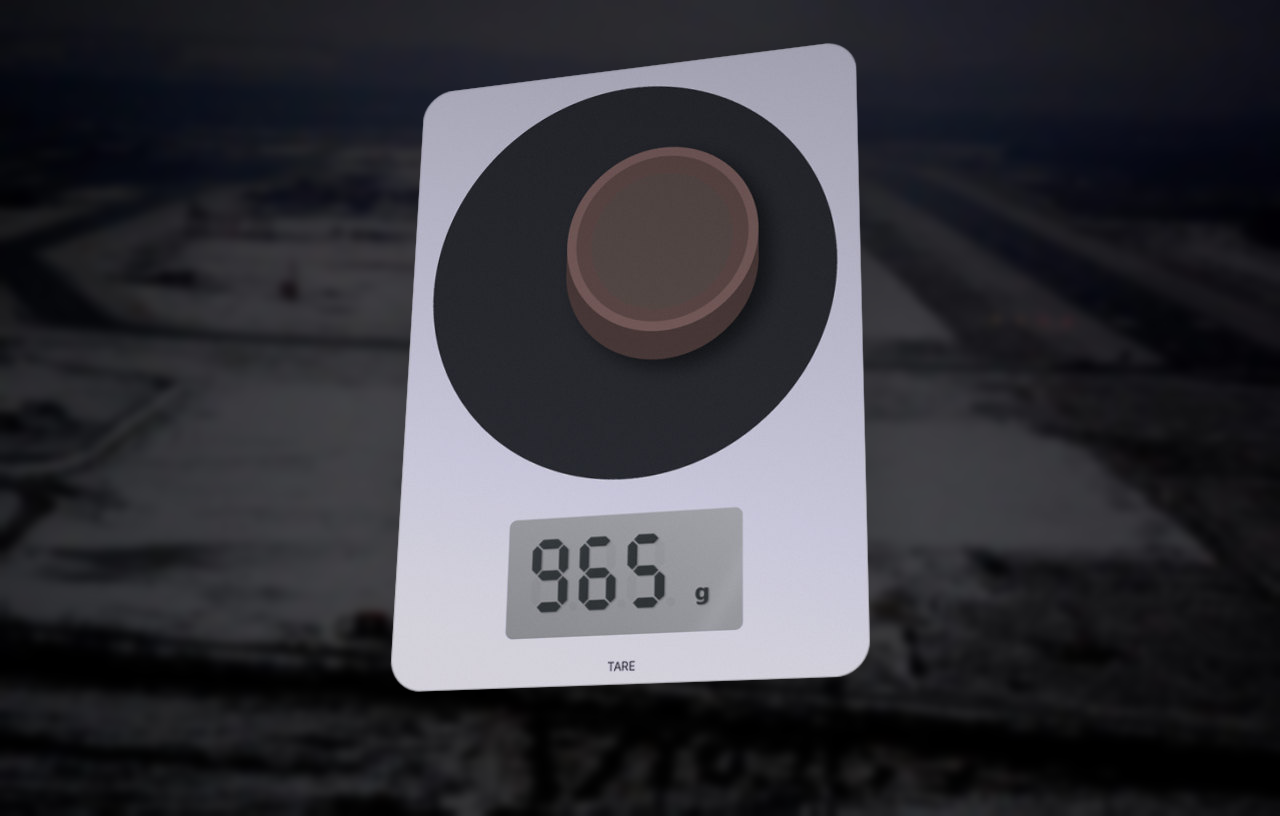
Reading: 965; g
